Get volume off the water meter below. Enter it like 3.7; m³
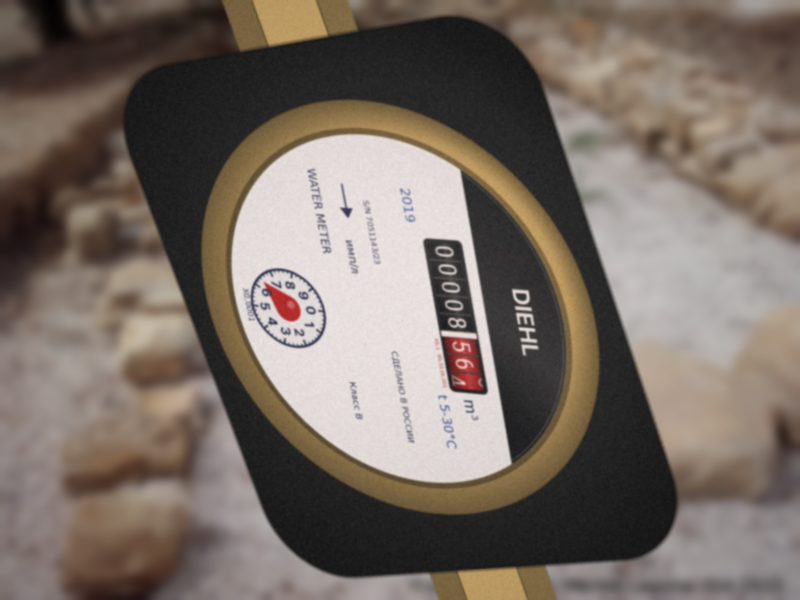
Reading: 8.5636; m³
